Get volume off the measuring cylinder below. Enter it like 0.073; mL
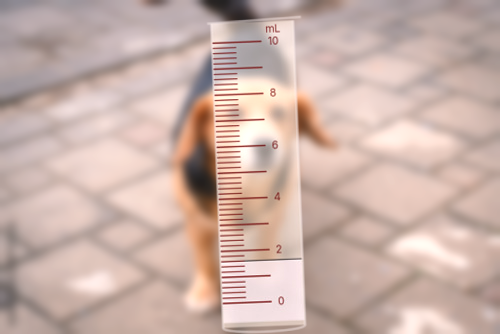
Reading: 1.6; mL
